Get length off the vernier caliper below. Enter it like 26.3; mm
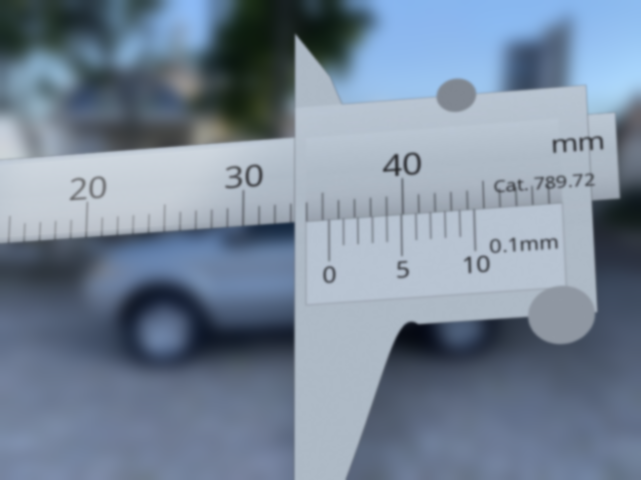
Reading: 35.4; mm
